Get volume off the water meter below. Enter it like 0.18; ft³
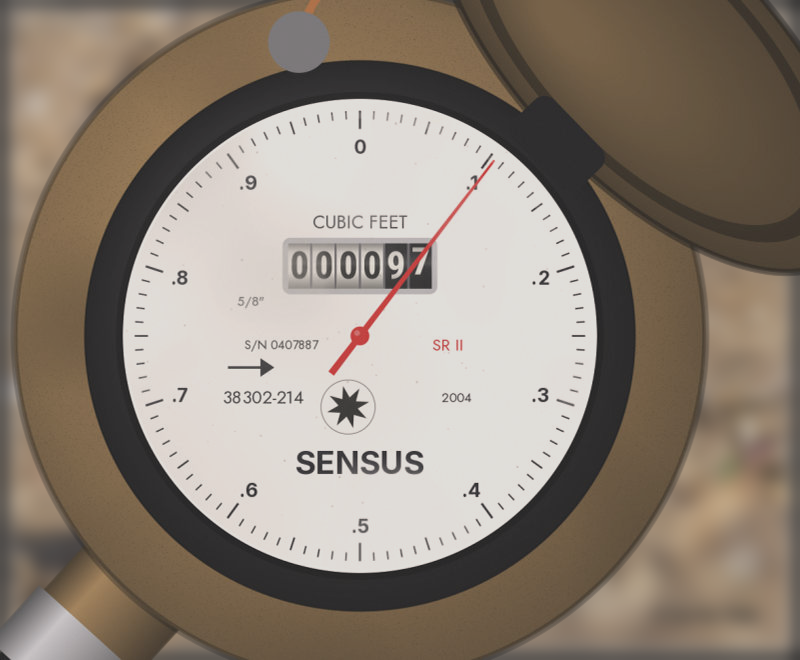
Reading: 97.10; ft³
